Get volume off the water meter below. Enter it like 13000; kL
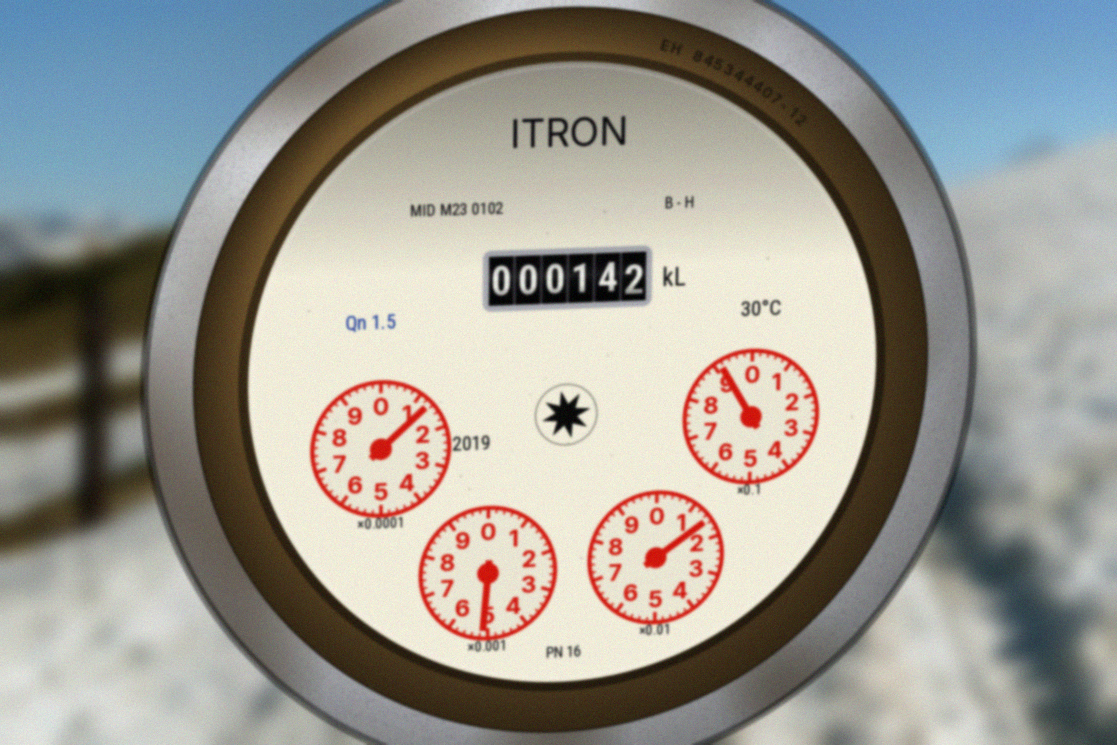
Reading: 141.9151; kL
